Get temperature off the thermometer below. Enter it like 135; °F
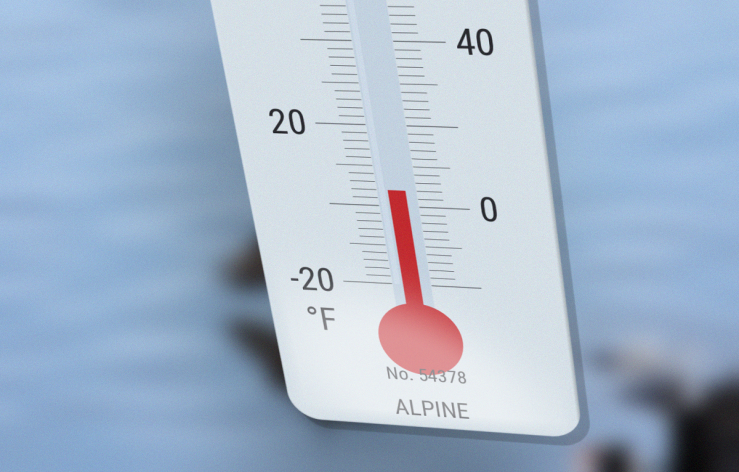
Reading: 4; °F
